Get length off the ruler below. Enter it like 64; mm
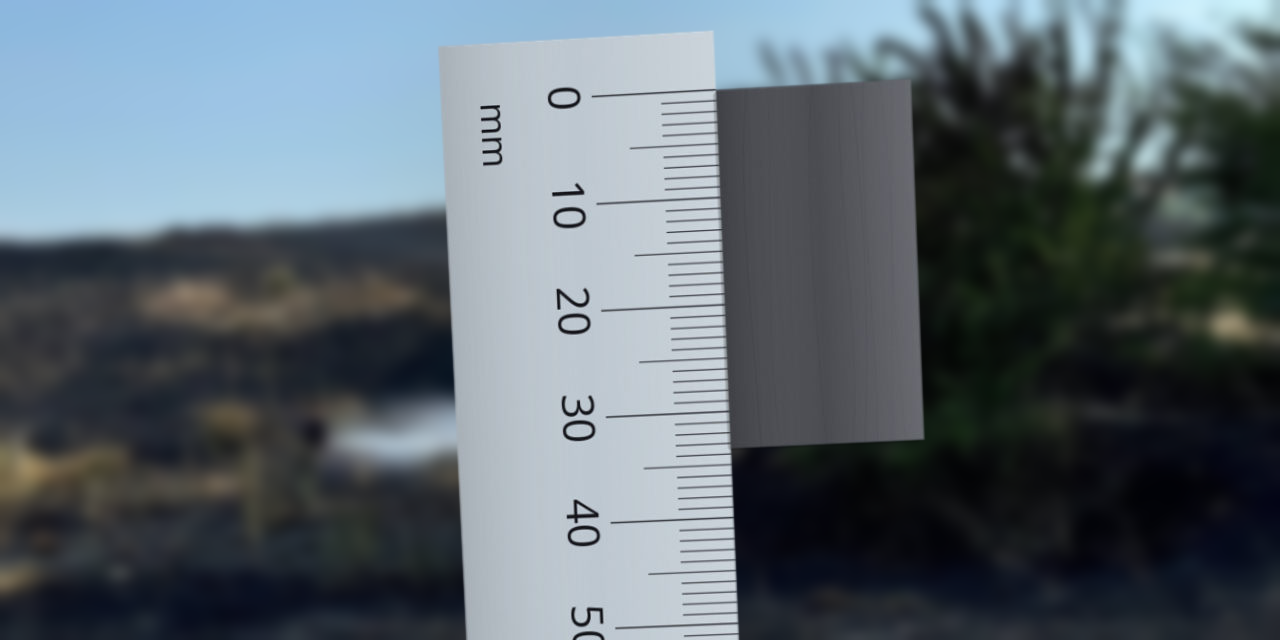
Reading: 33.5; mm
